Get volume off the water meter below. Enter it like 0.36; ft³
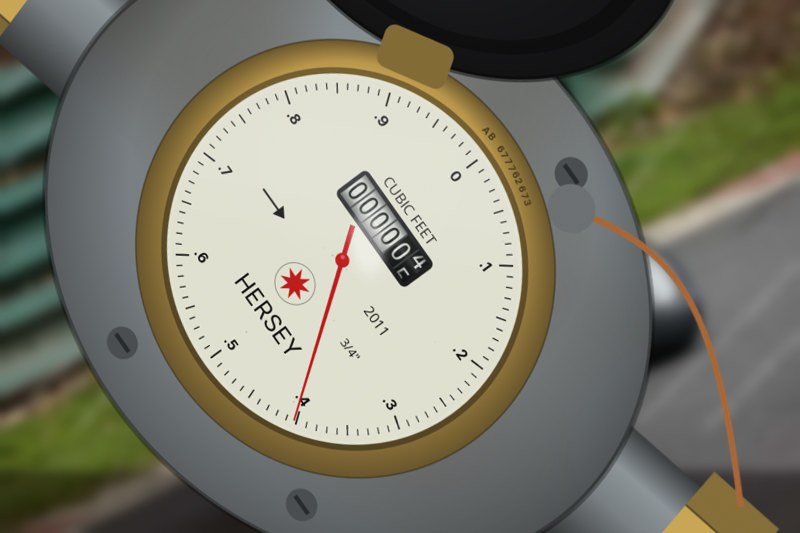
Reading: 4.40; ft³
